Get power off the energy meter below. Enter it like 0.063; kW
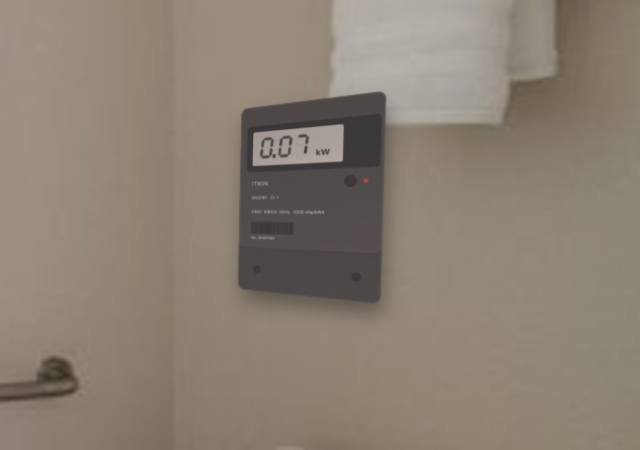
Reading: 0.07; kW
